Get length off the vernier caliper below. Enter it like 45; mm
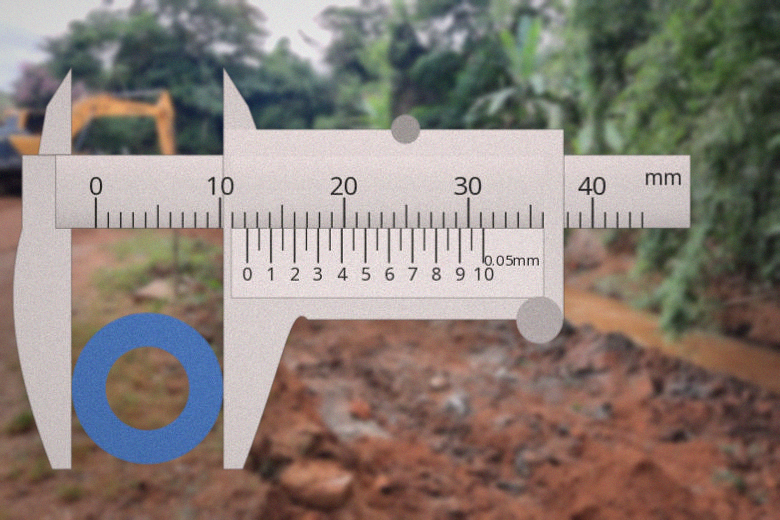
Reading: 12.2; mm
